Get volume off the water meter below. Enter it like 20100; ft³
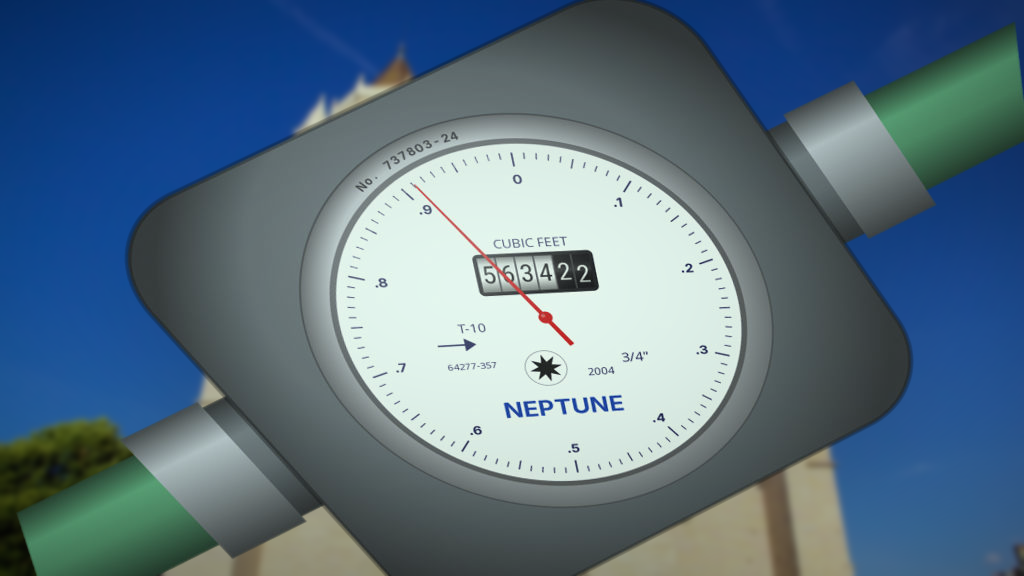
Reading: 563421.91; ft³
